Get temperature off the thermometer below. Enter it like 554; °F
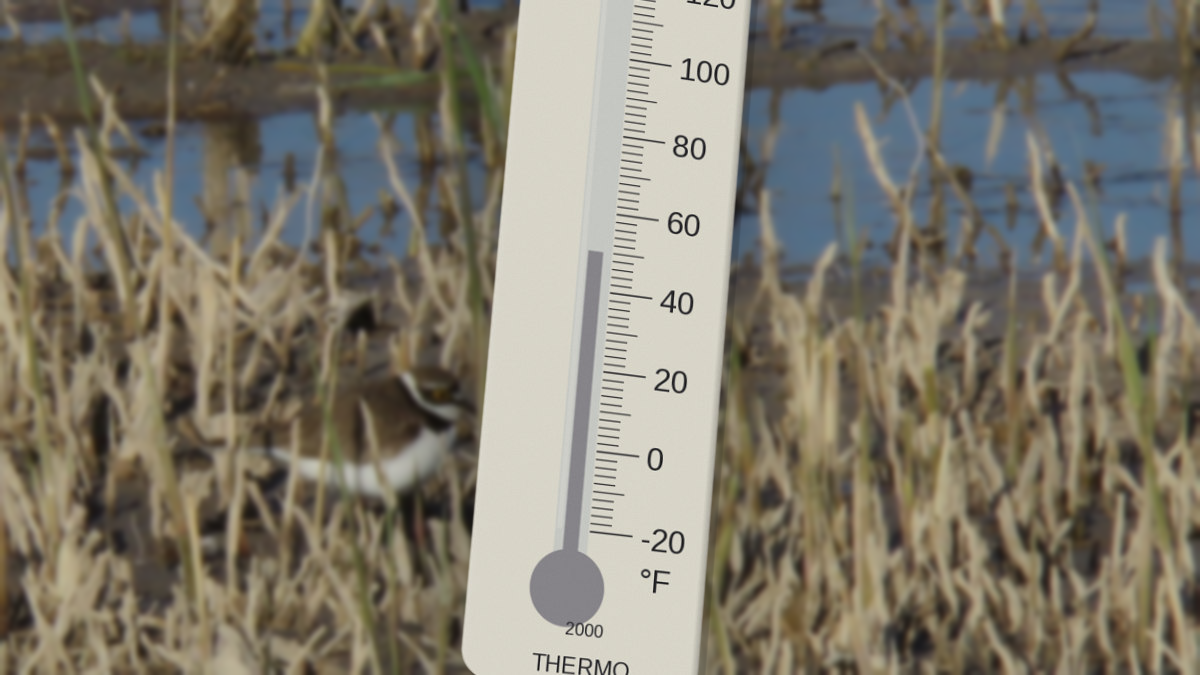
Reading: 50; °F
